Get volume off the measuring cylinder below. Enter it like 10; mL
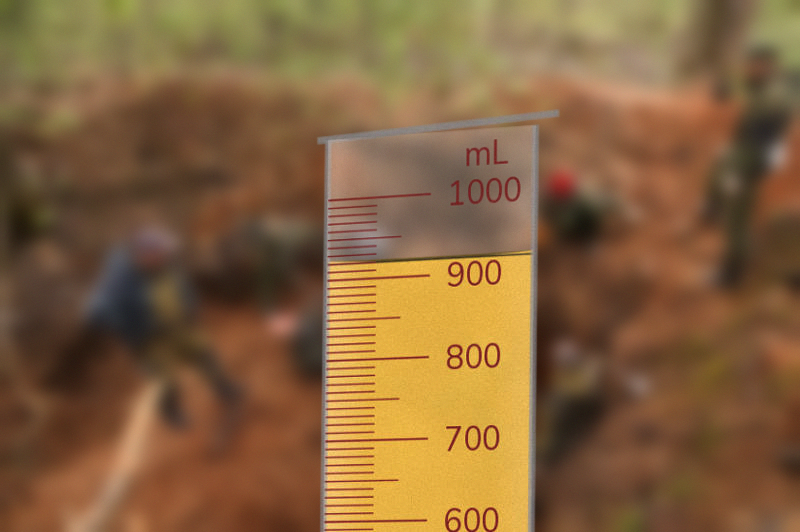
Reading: 920; mL
